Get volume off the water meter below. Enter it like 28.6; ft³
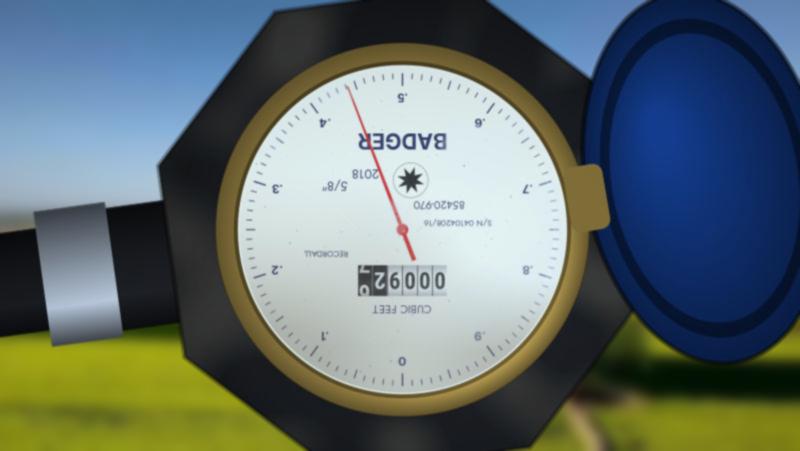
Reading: 926.44; ft³
